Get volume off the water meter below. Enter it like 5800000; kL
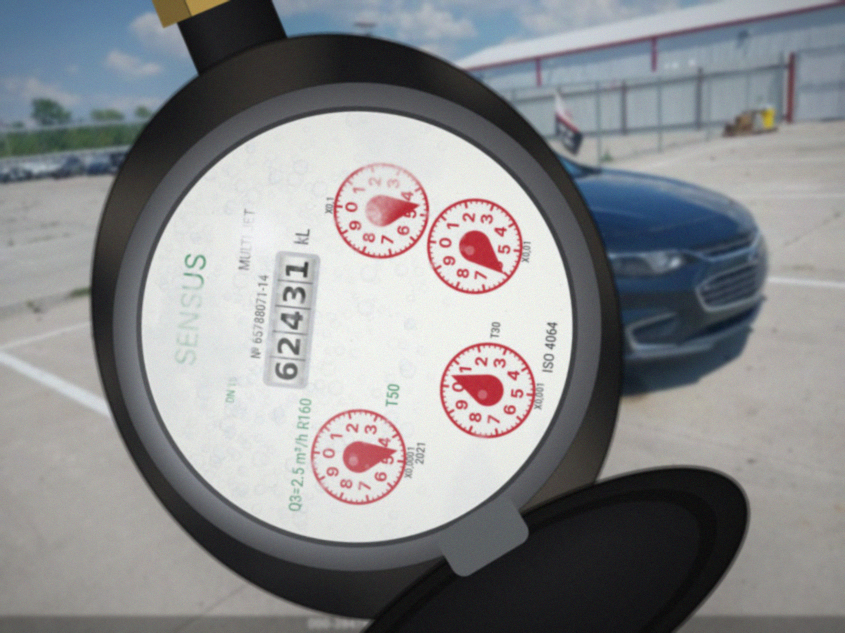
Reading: 62431.4604; kL
